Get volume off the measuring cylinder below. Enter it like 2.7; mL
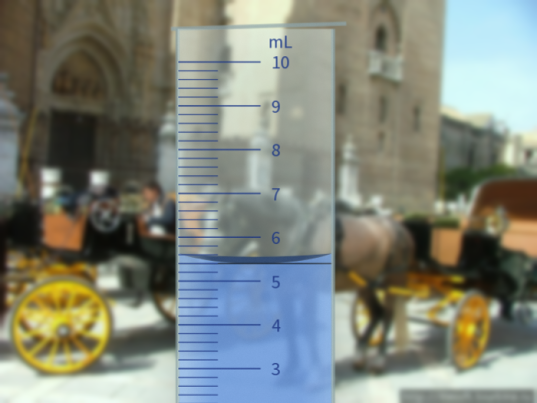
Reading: 5.4; mL
